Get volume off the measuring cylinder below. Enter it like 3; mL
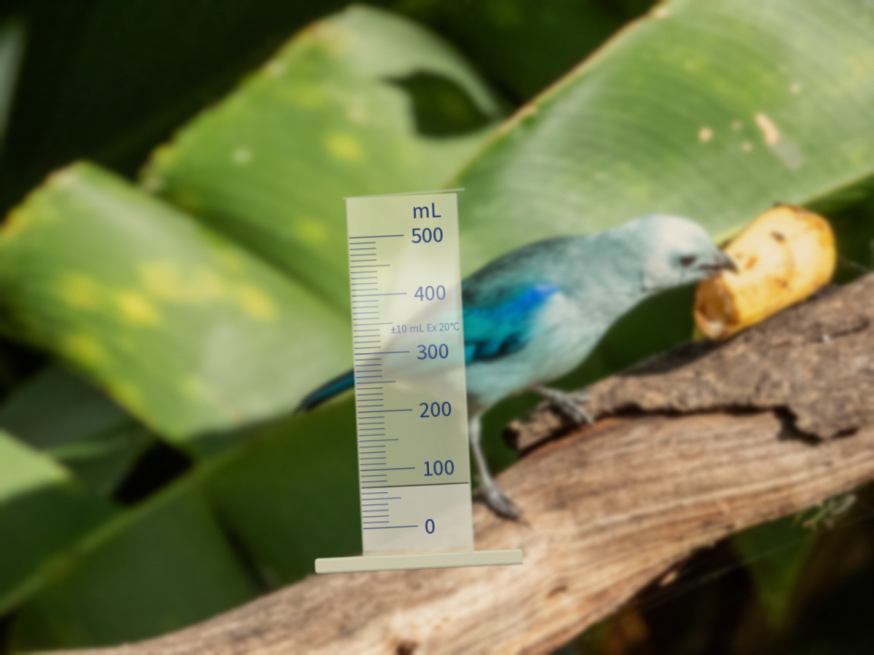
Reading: 70; mL
